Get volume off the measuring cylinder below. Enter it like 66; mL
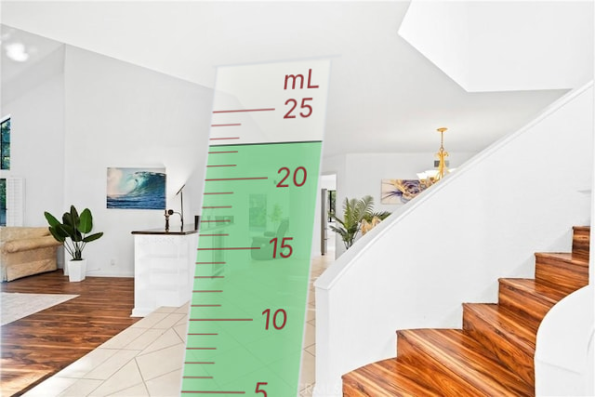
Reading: 22.5; mL
